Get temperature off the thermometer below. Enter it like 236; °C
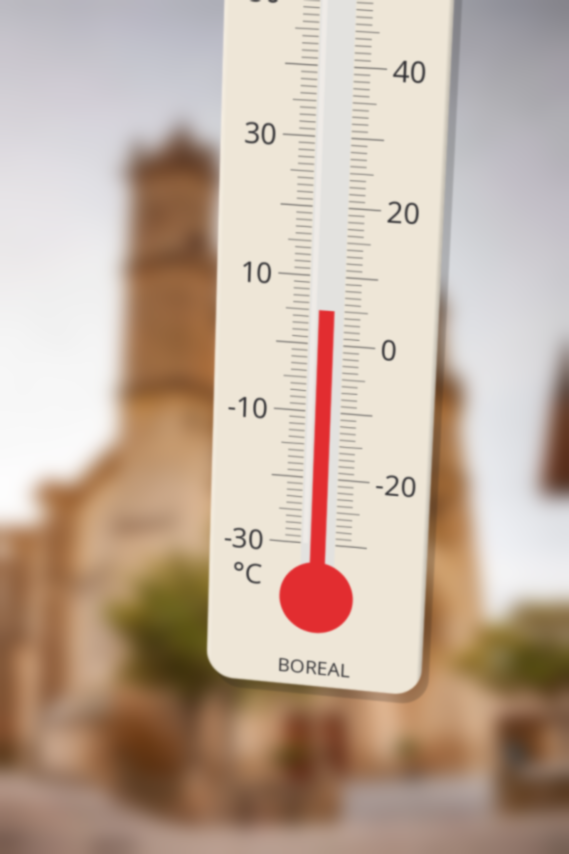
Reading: 5; °C
